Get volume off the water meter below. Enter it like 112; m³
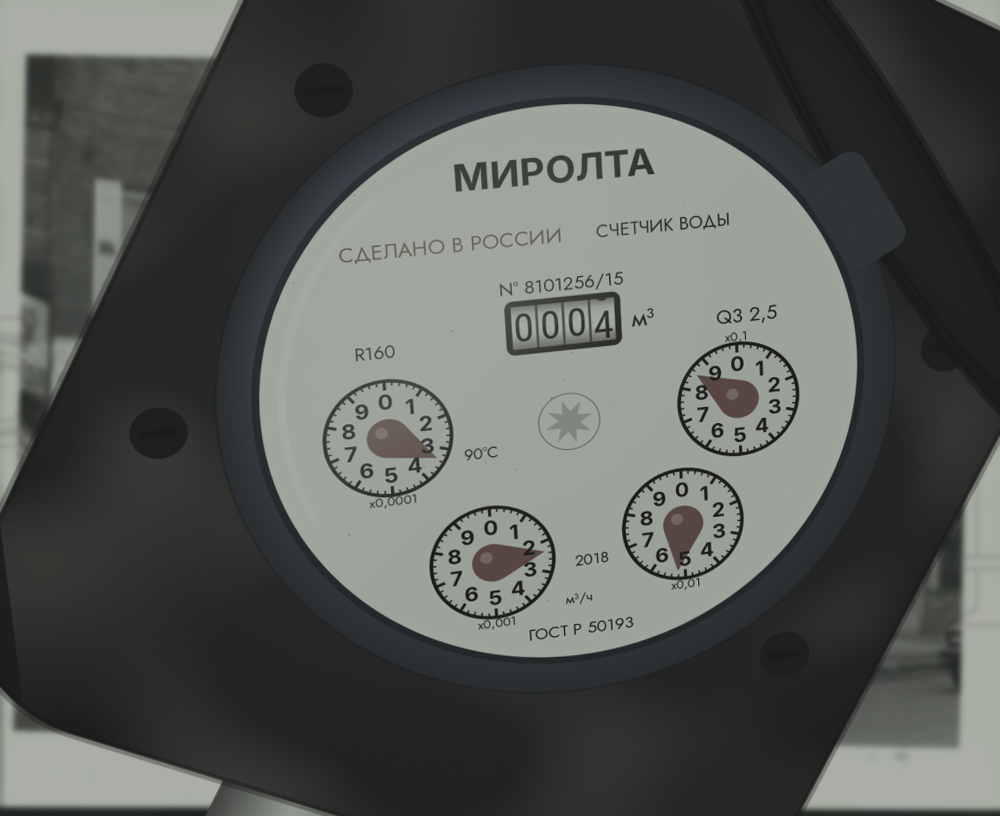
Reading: 3.8523; m³
